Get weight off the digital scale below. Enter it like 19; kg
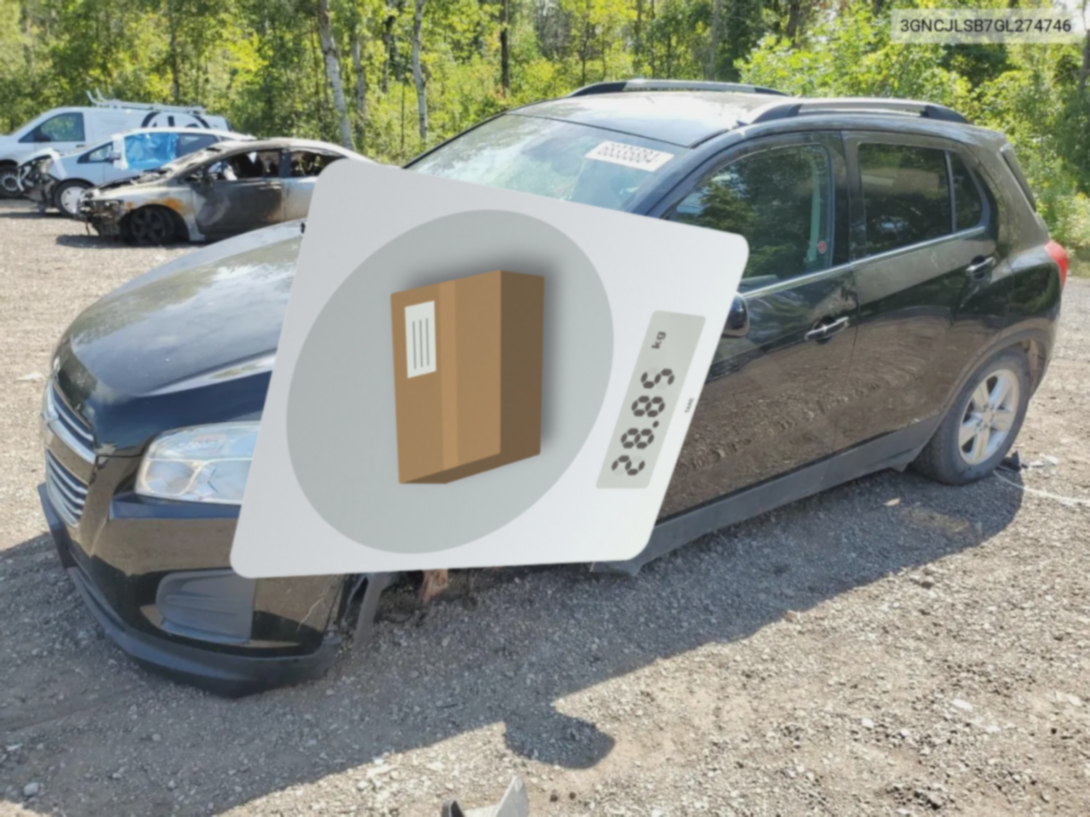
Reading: 28.85; kg
